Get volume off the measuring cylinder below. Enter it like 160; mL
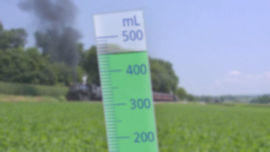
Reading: 450; mL
